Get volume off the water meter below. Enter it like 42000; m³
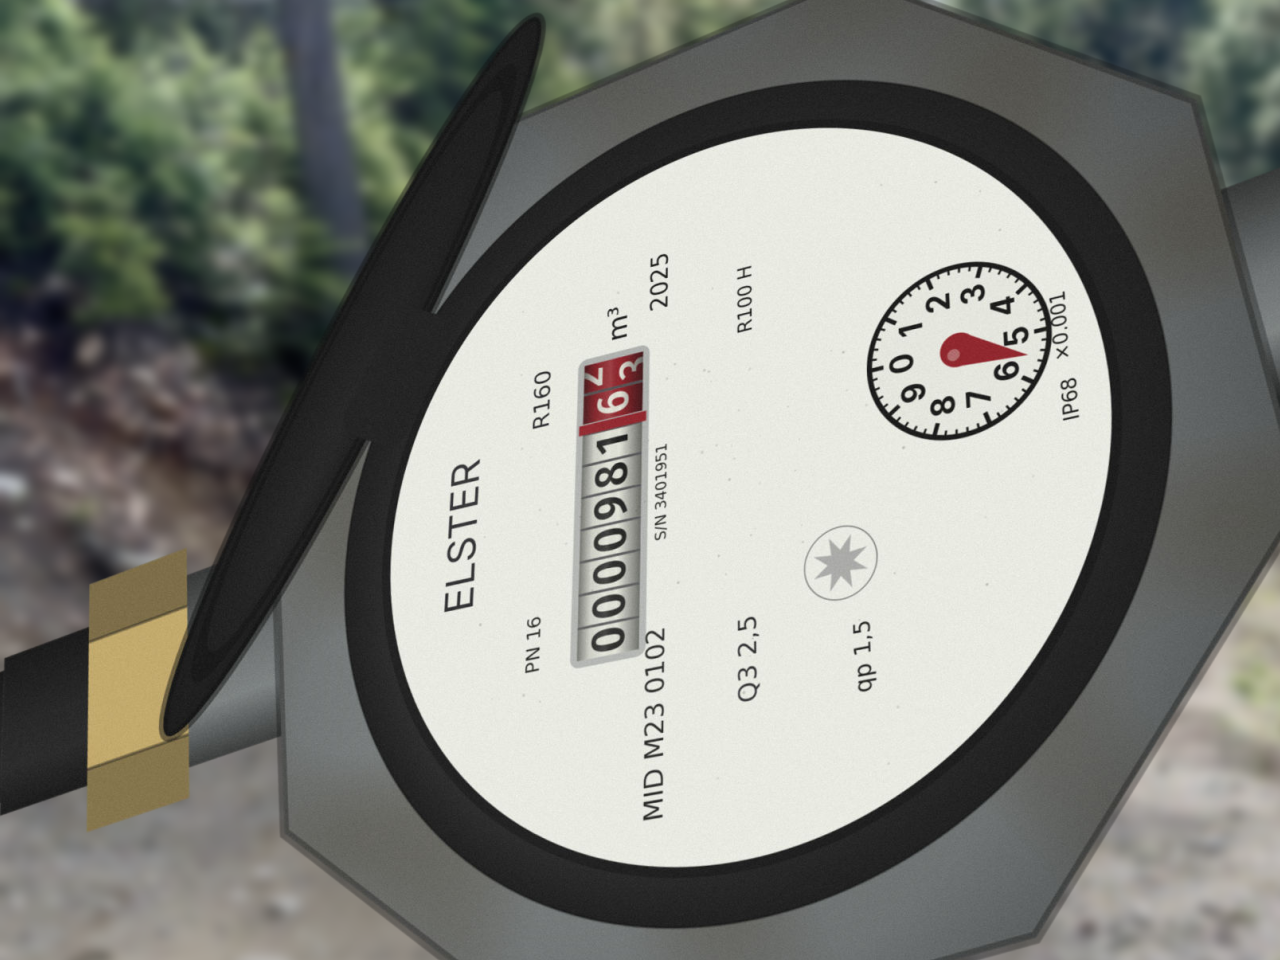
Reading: 981.625; m³
